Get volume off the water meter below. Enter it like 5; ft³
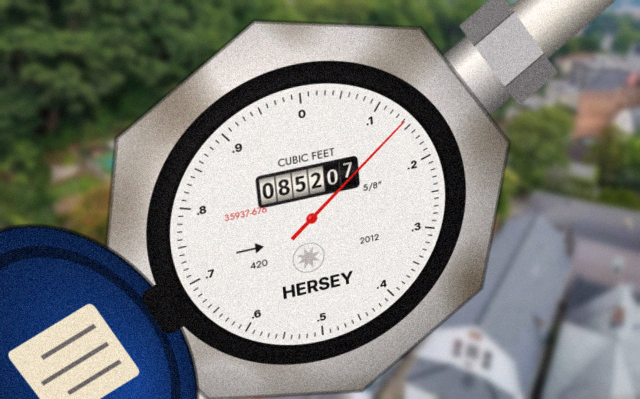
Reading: 85207.14; ft³
